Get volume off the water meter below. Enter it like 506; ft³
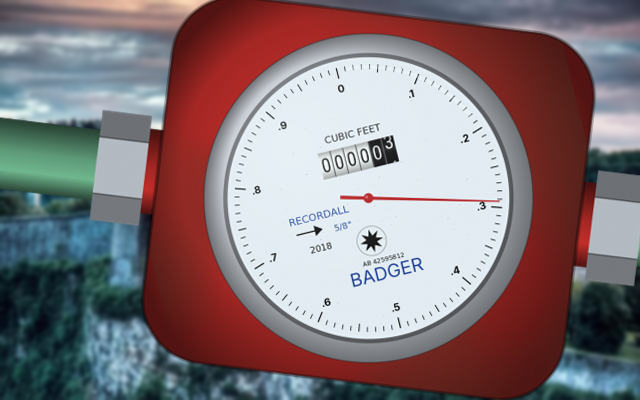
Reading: 3.29; ft³
